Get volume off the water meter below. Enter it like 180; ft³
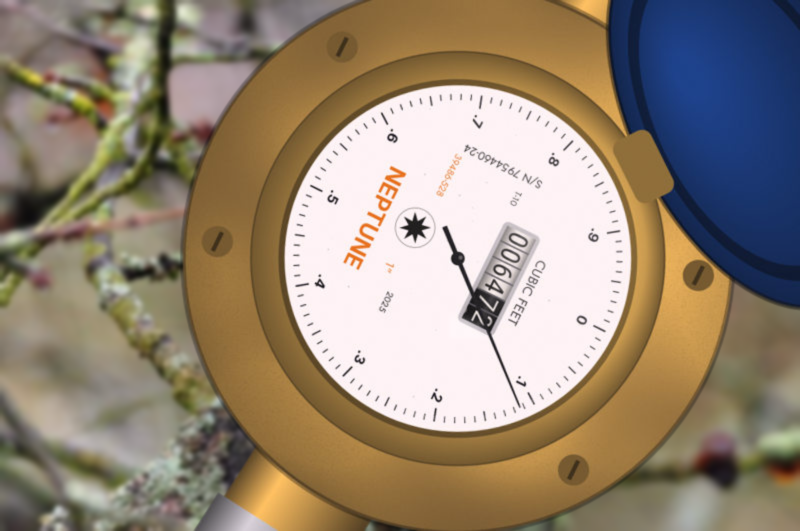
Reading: 6472.11; ft³
